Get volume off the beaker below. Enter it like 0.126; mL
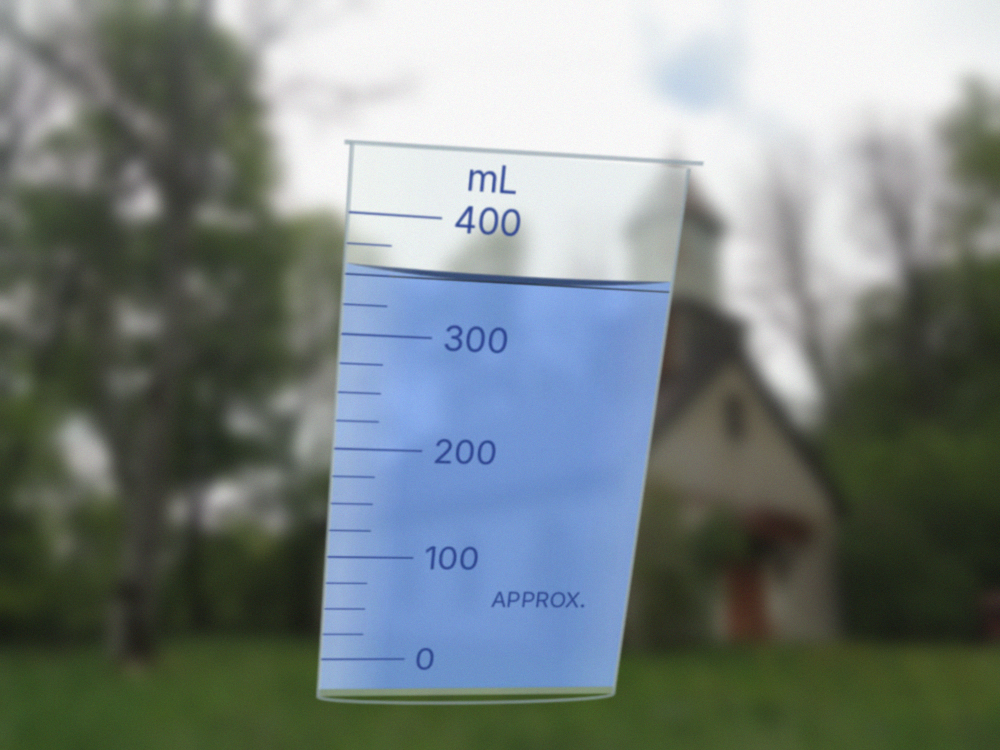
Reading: 350; mL
